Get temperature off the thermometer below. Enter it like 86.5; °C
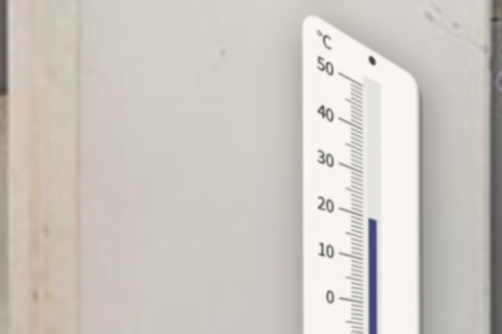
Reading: 20; °C
